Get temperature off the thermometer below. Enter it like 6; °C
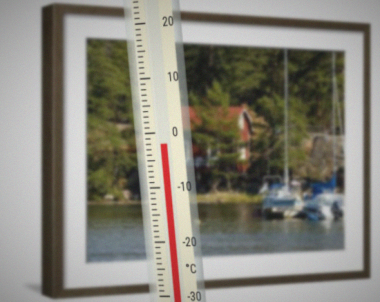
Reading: -2; °C
